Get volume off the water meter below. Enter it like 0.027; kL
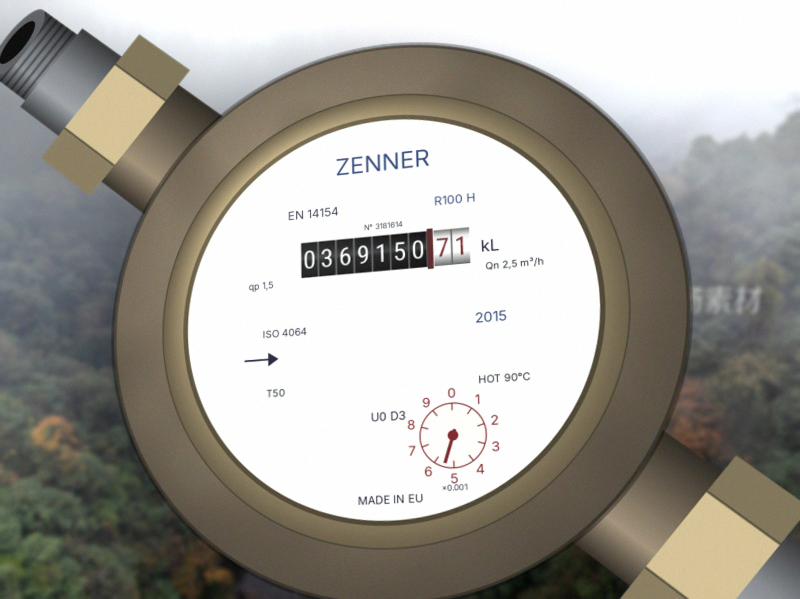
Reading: 369150.715; kL
